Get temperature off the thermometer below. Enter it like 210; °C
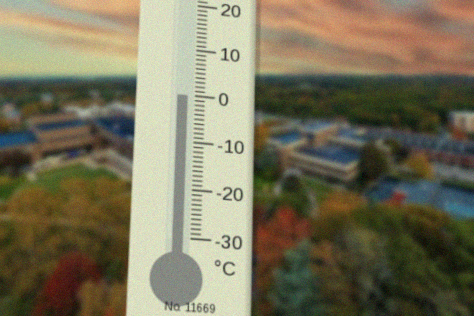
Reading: 0; °C
